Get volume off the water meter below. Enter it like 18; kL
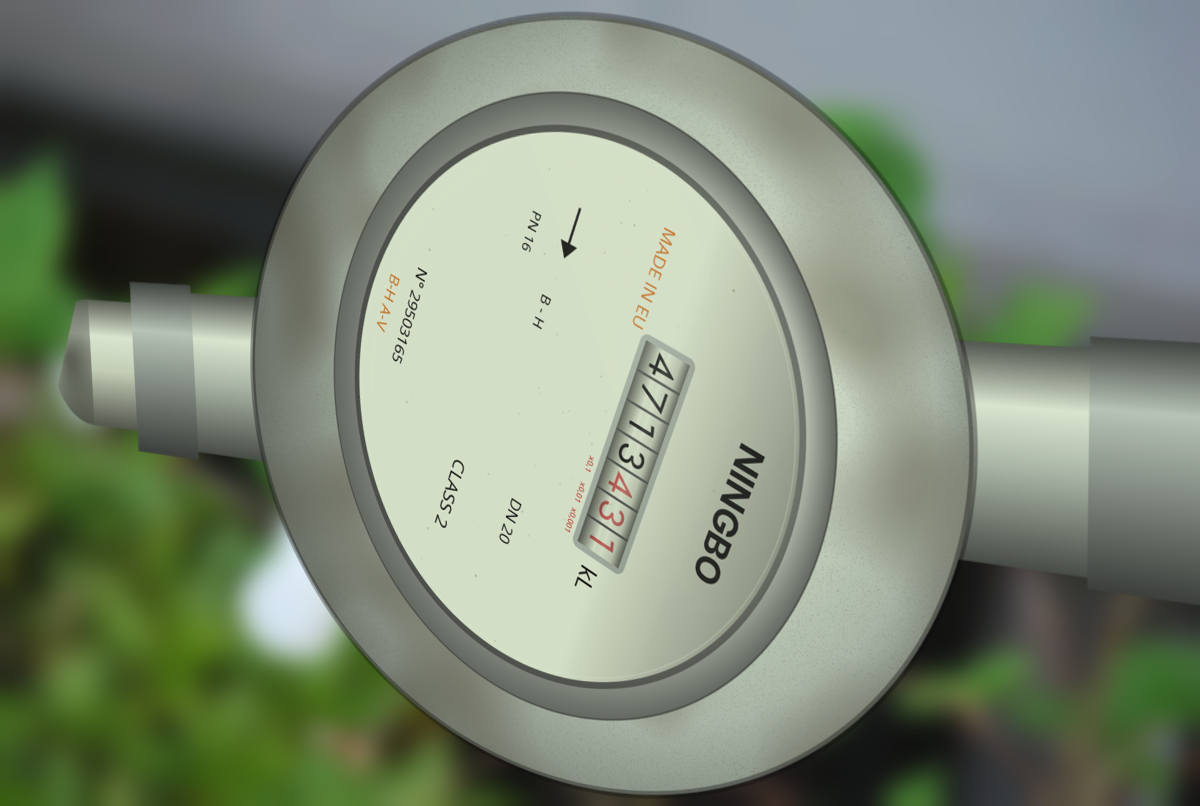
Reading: 4713.431; kL
